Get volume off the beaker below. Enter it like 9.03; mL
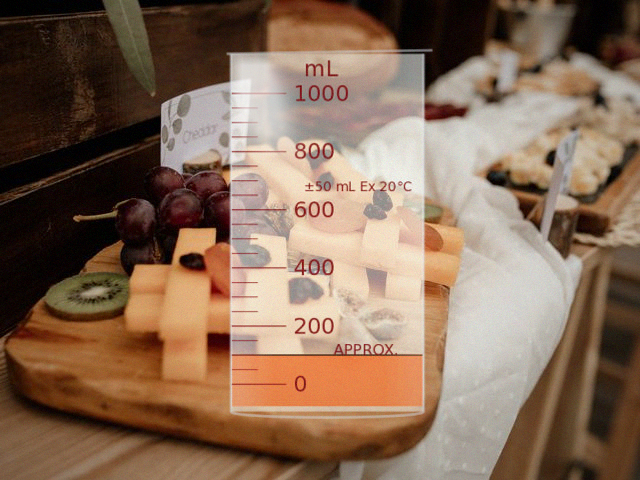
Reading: 100; mL
